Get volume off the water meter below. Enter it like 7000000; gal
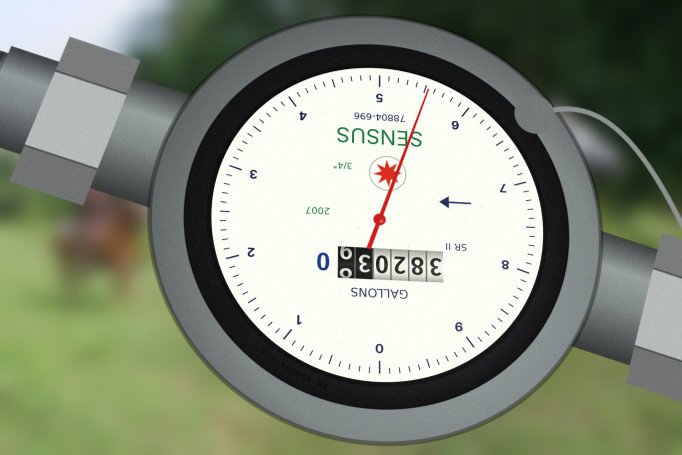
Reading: 3820385.5; gal
